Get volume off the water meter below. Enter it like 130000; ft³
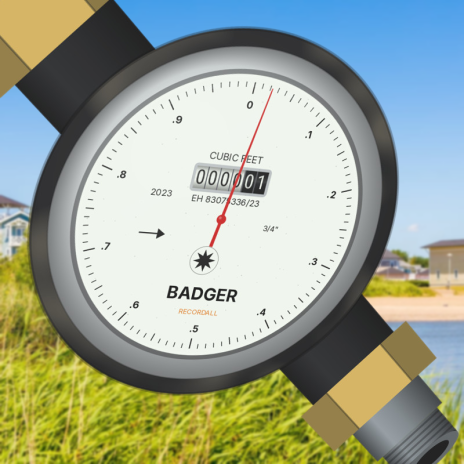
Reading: 1.02; ft³
